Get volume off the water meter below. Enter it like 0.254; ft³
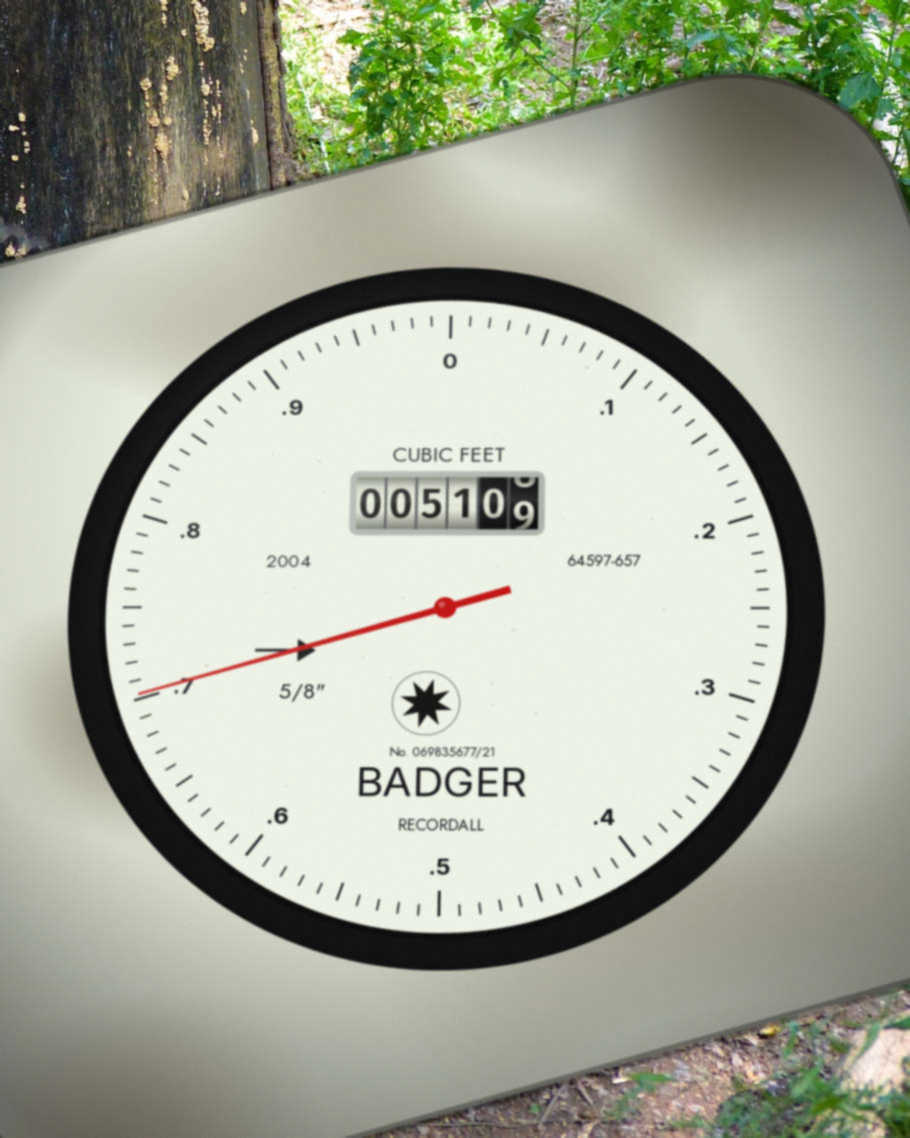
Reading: 5108.70; ft³
